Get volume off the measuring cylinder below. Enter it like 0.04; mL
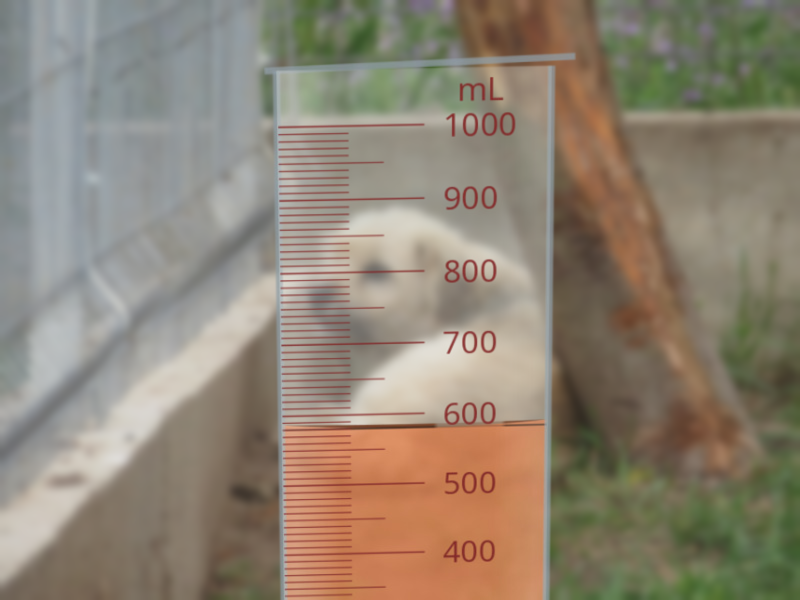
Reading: 580; mL
